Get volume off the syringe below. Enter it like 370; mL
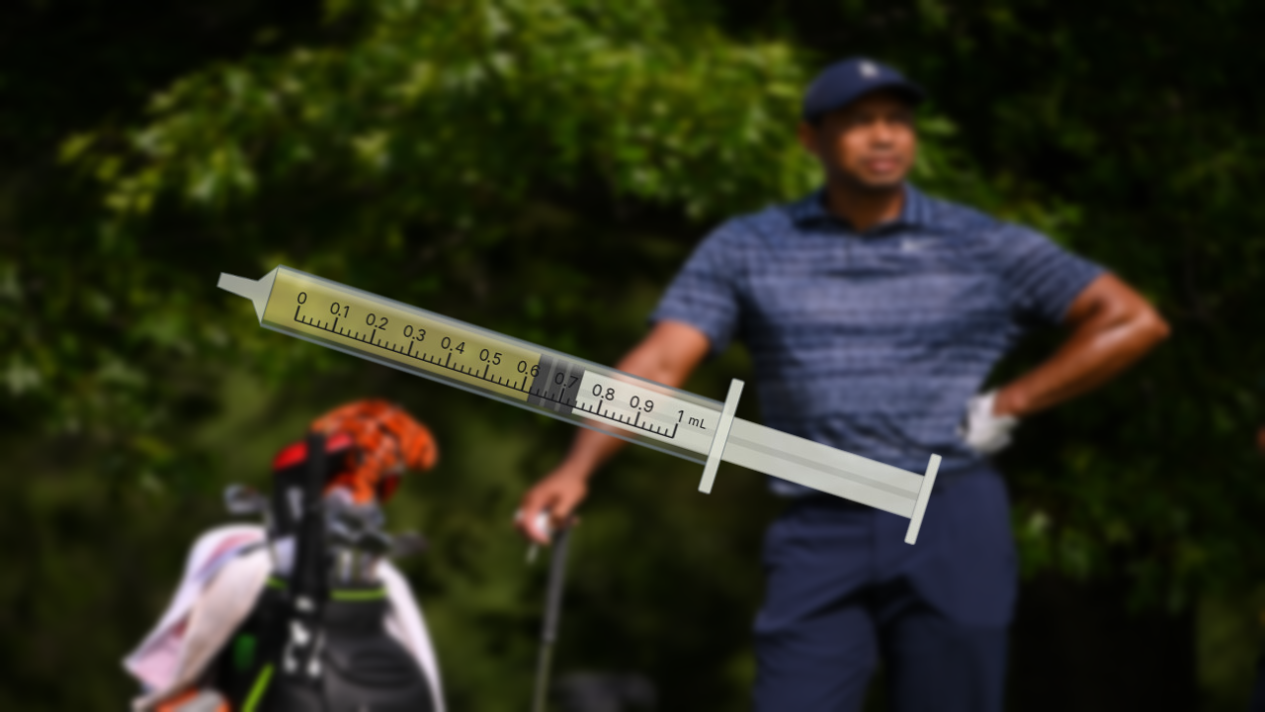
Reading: 0.62; mL
